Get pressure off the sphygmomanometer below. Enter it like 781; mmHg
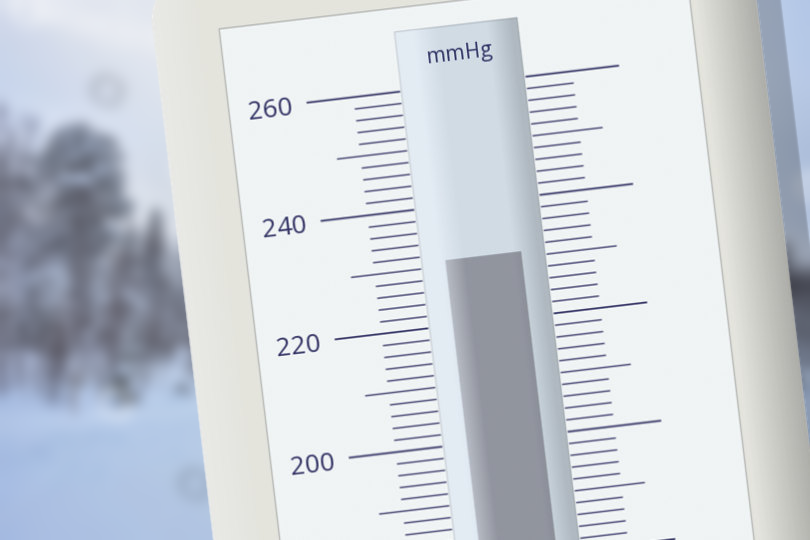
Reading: 231; mmHg
